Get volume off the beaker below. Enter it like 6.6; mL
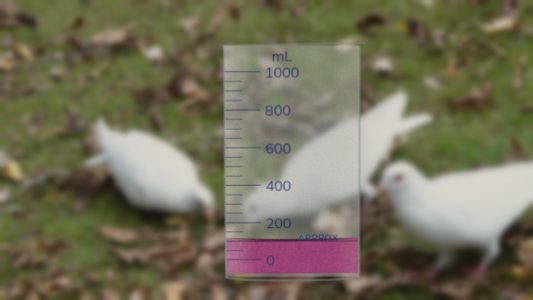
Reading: 100; mL
